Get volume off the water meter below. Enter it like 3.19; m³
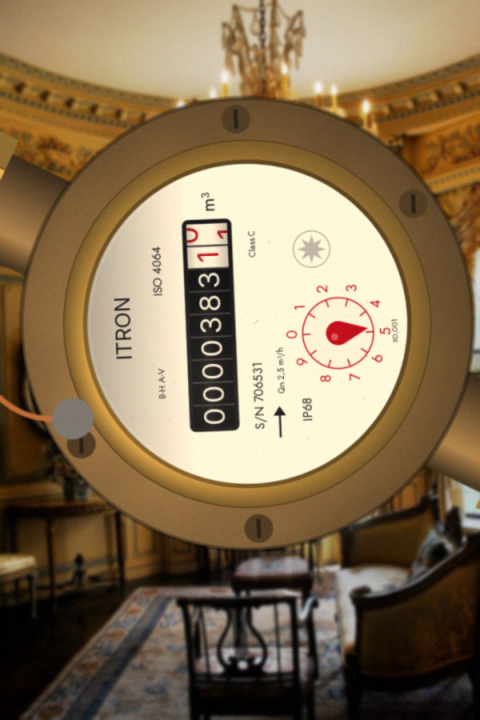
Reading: 383.104; m³
